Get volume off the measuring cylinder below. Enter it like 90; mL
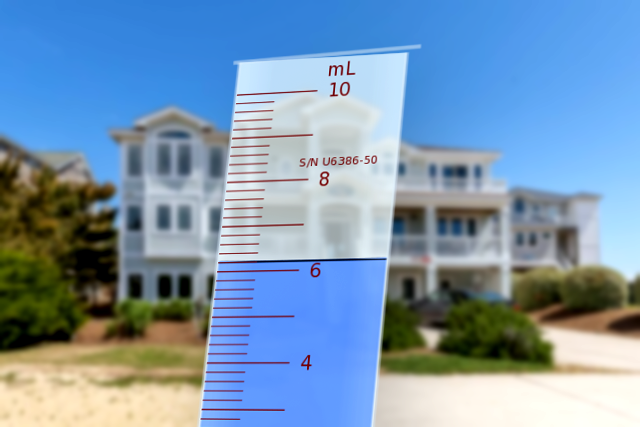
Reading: 6.2; mL
